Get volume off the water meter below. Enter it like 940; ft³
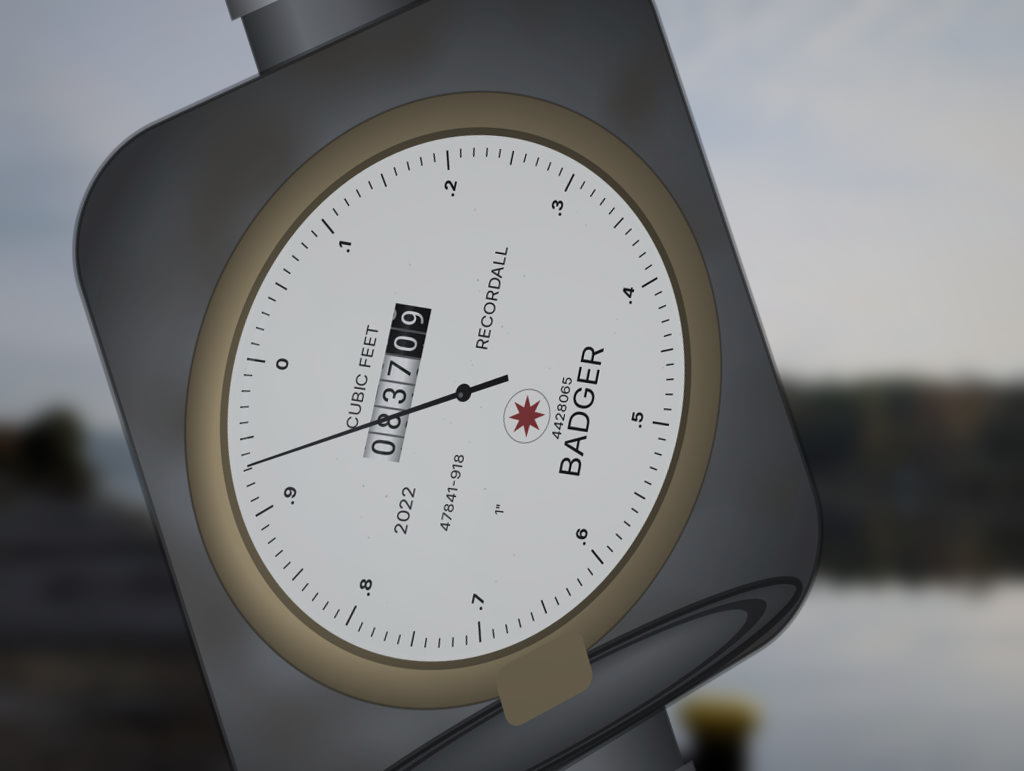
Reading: 83708.93; ft³
